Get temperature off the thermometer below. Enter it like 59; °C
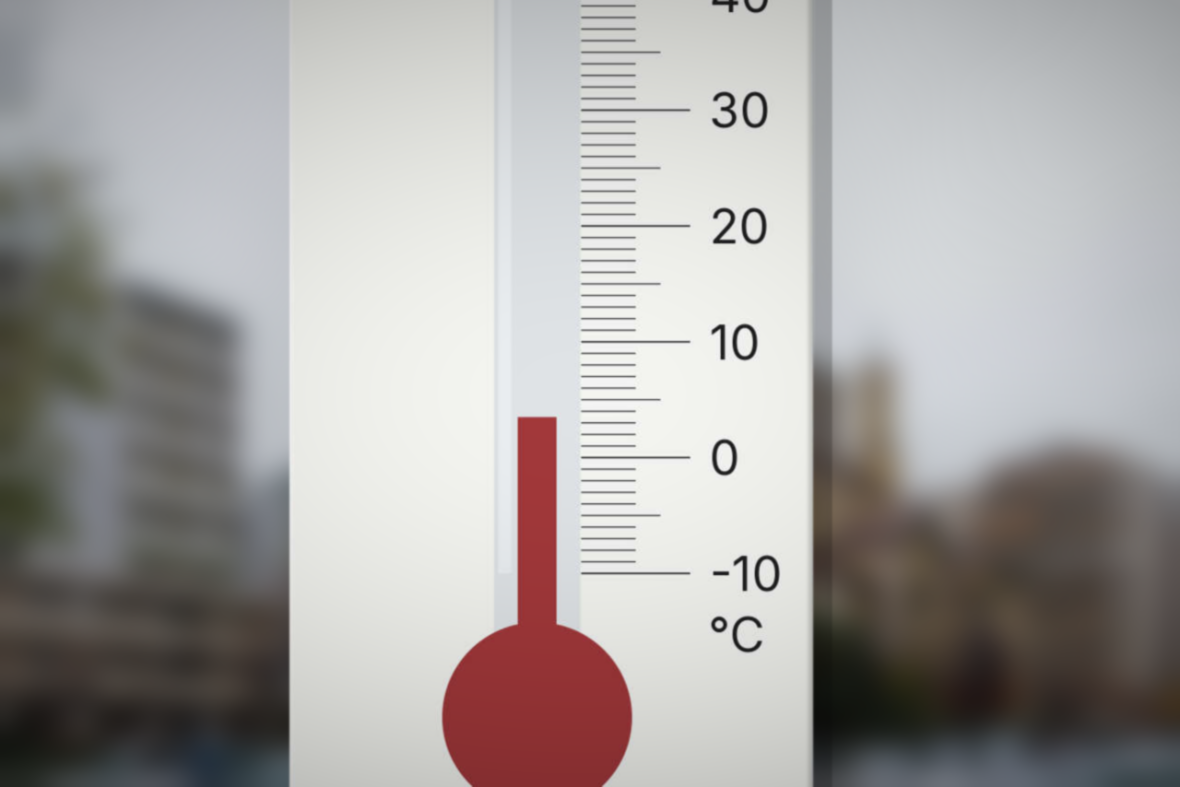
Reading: 3.5; °C
